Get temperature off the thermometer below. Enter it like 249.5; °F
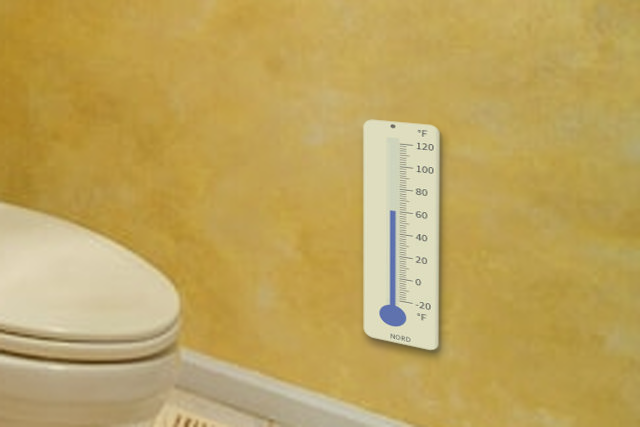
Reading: 60; °F
